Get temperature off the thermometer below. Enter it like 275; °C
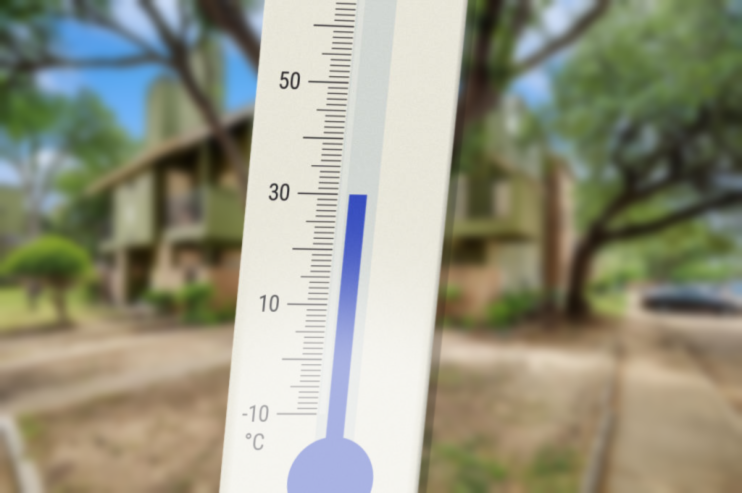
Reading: 30; °C
